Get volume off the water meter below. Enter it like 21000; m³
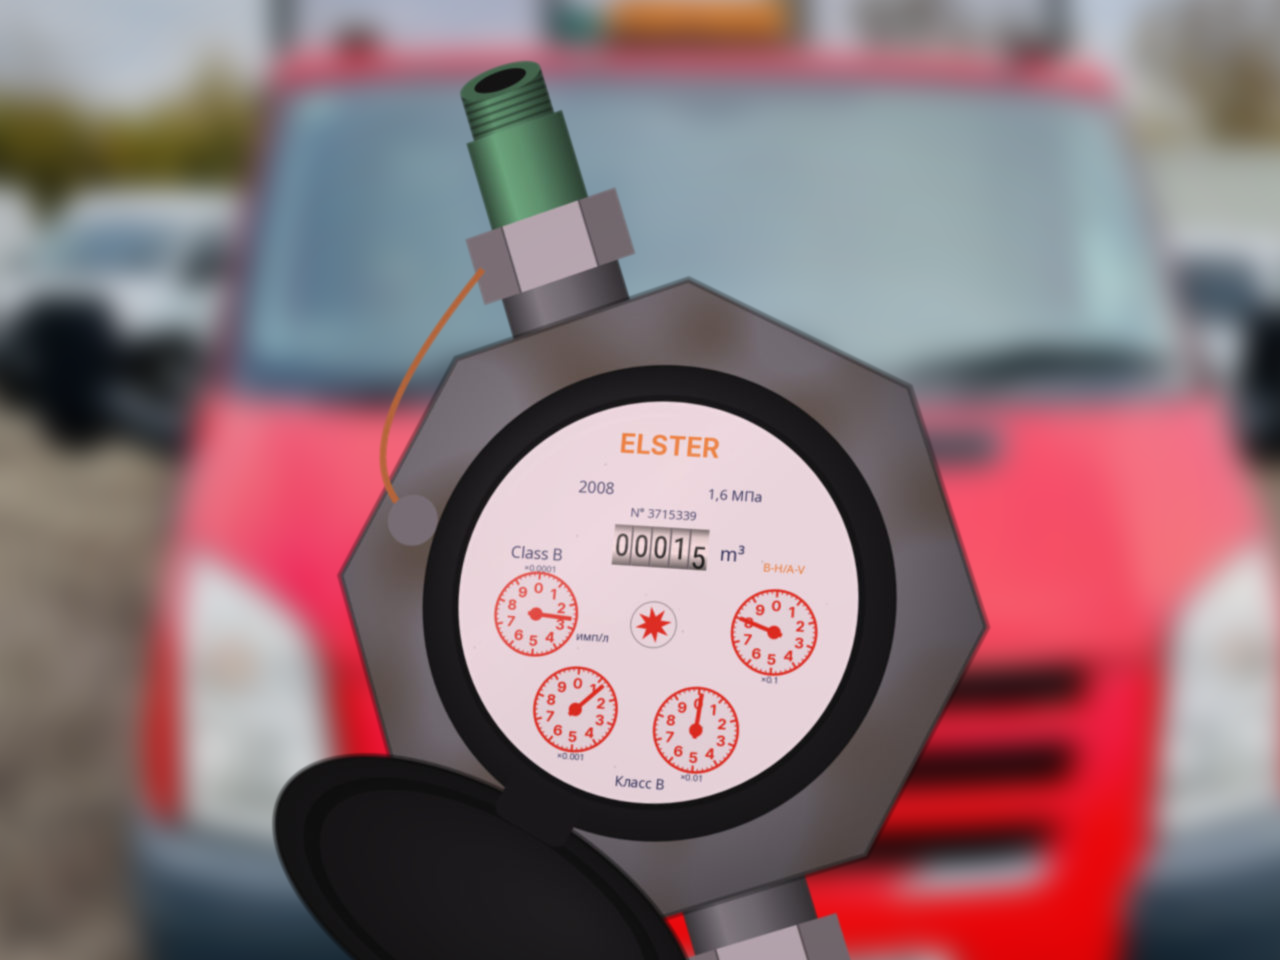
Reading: 14.8012; m³
